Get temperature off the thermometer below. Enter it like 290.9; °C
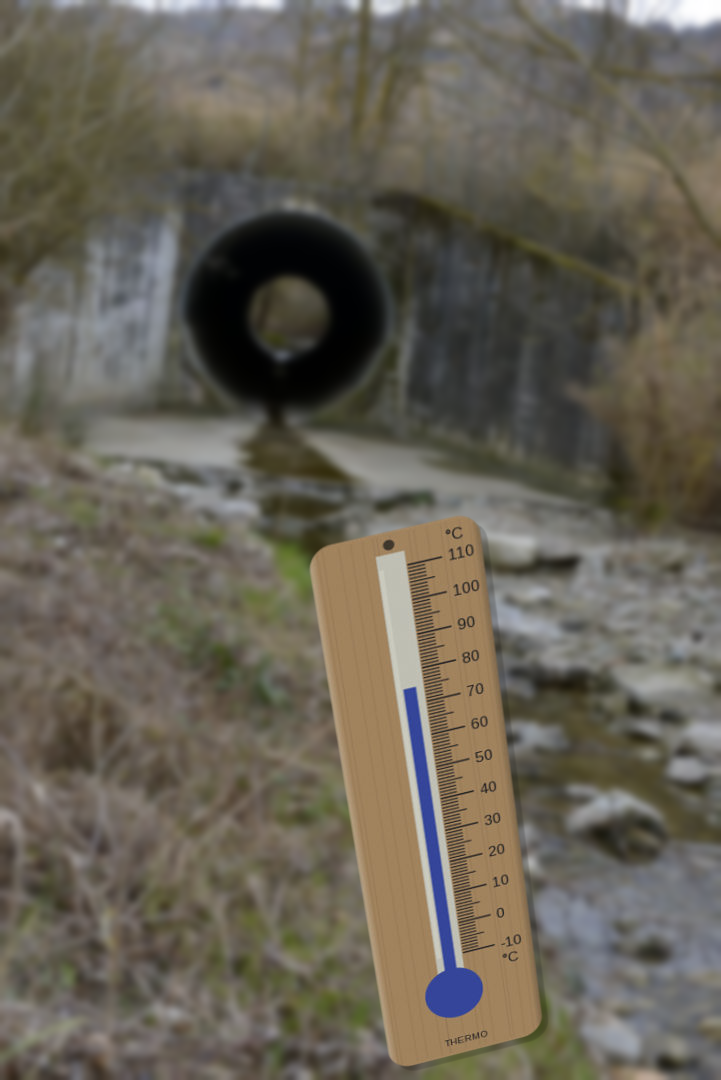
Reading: 75; °C
